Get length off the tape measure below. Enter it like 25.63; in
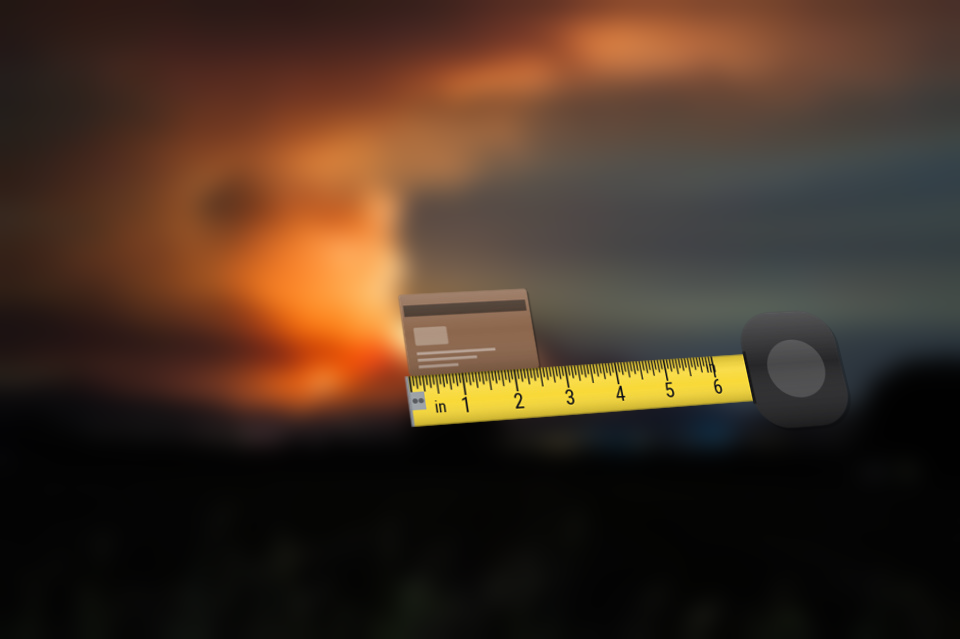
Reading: 2.5; in
